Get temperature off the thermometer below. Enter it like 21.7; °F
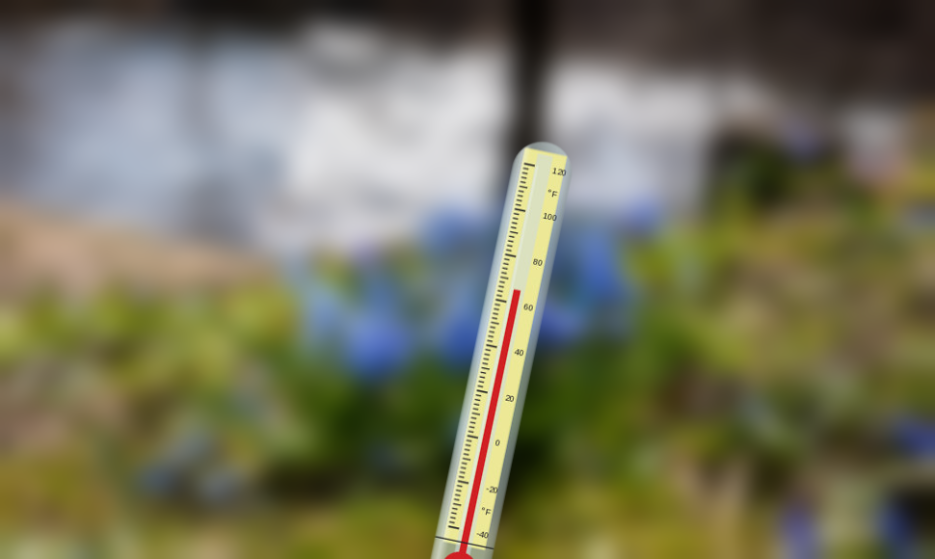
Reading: 66; °F
